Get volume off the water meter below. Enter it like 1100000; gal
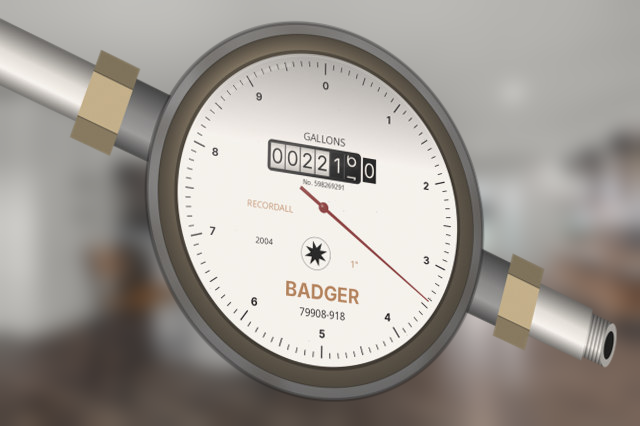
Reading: 22163.4; gal
